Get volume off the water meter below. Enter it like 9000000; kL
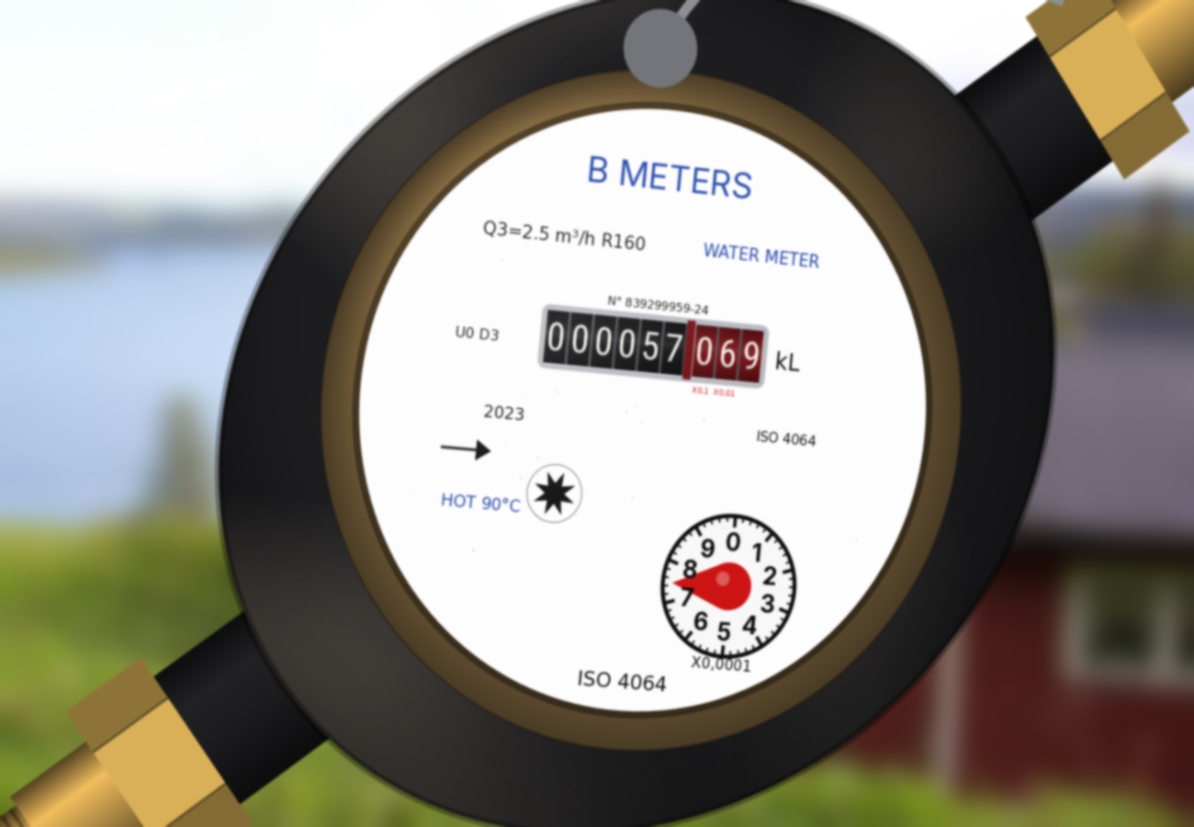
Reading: 57.0697; kL
